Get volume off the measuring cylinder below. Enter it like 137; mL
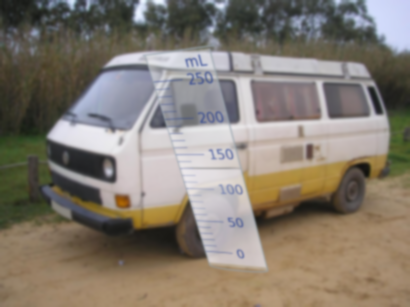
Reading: 130; mL
